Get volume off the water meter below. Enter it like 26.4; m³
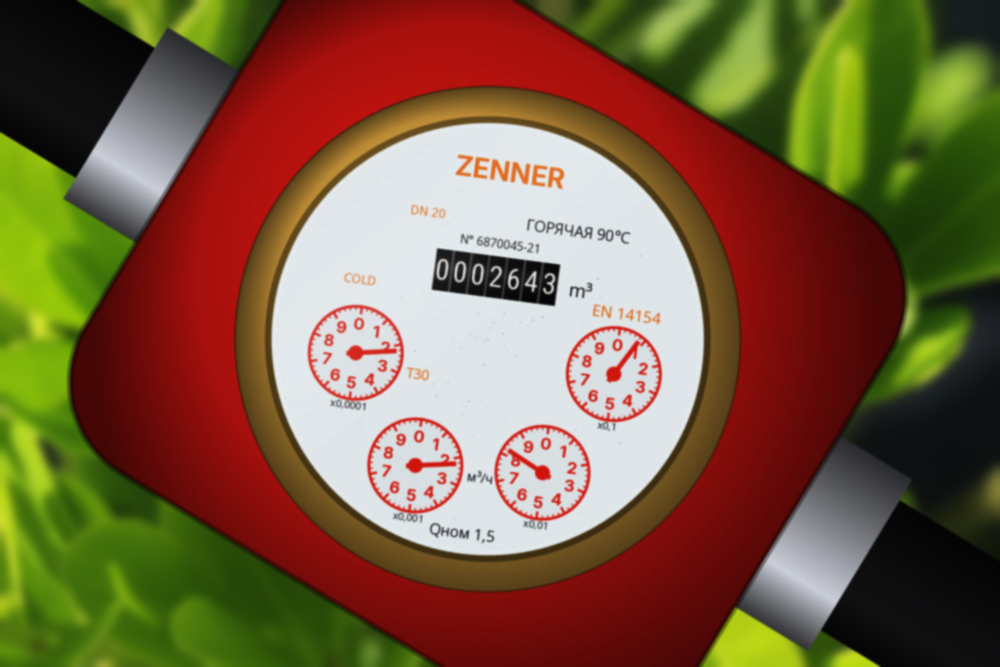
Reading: 2643.0822; m³
